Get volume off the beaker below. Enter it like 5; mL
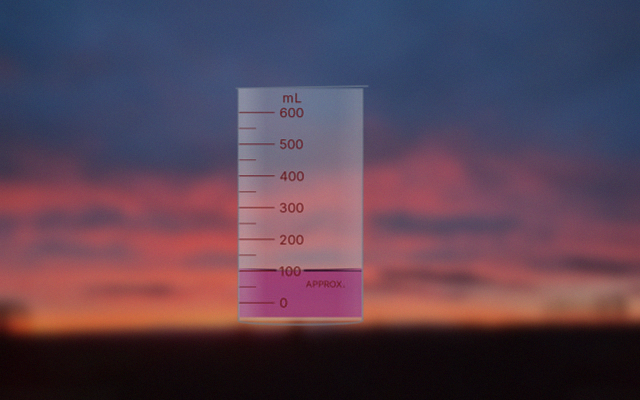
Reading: 100; mL
